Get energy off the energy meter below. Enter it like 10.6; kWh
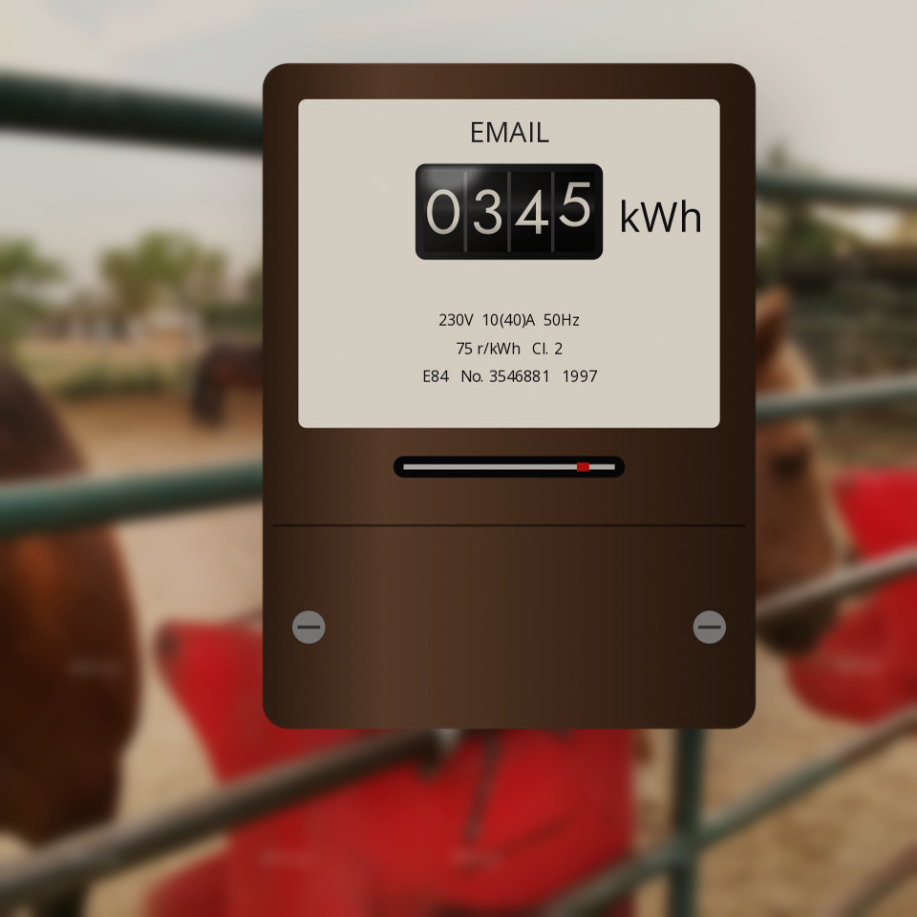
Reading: 345; kWh
